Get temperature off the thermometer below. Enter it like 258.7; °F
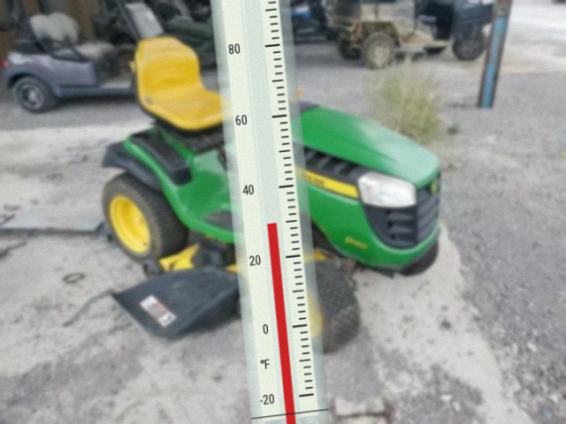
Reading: 30; °F
